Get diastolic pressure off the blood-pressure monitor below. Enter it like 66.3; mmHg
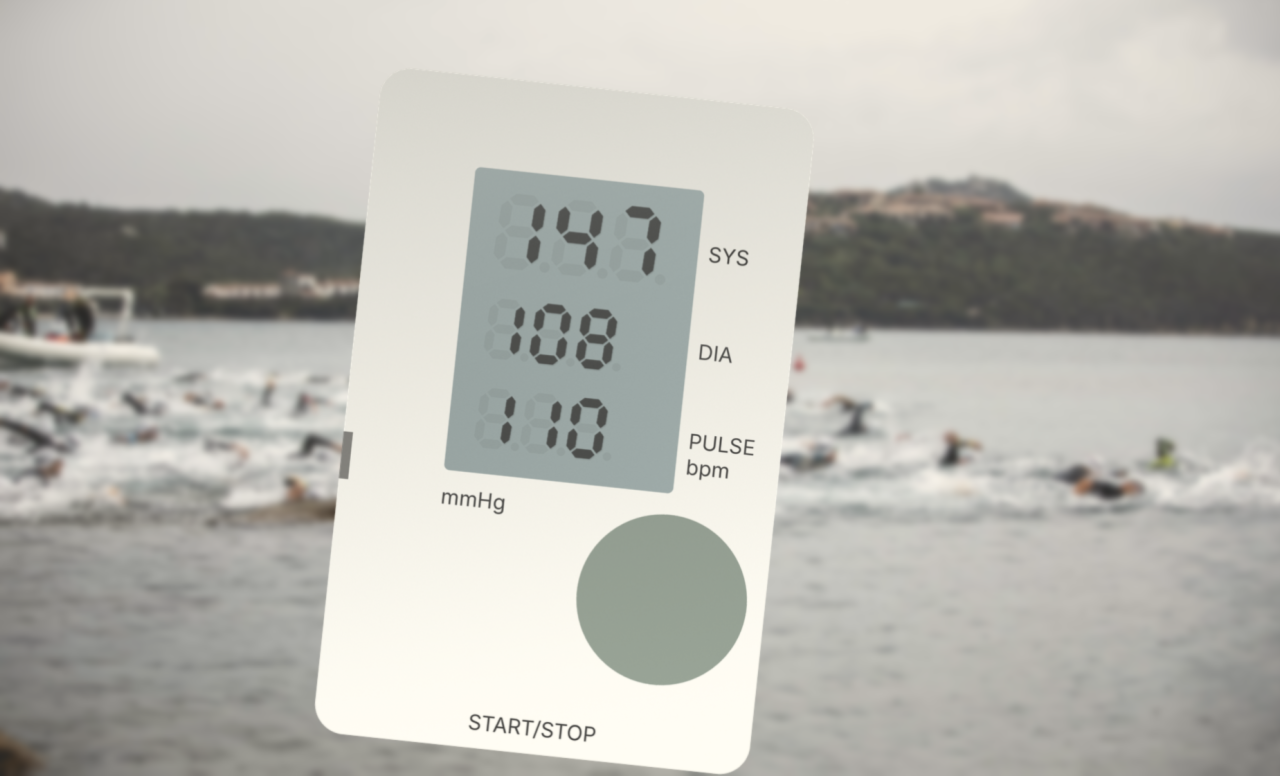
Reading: 108; mmHg
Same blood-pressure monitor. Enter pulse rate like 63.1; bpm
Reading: 110; bpm
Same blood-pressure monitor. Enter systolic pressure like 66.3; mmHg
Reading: 147; mmHg
